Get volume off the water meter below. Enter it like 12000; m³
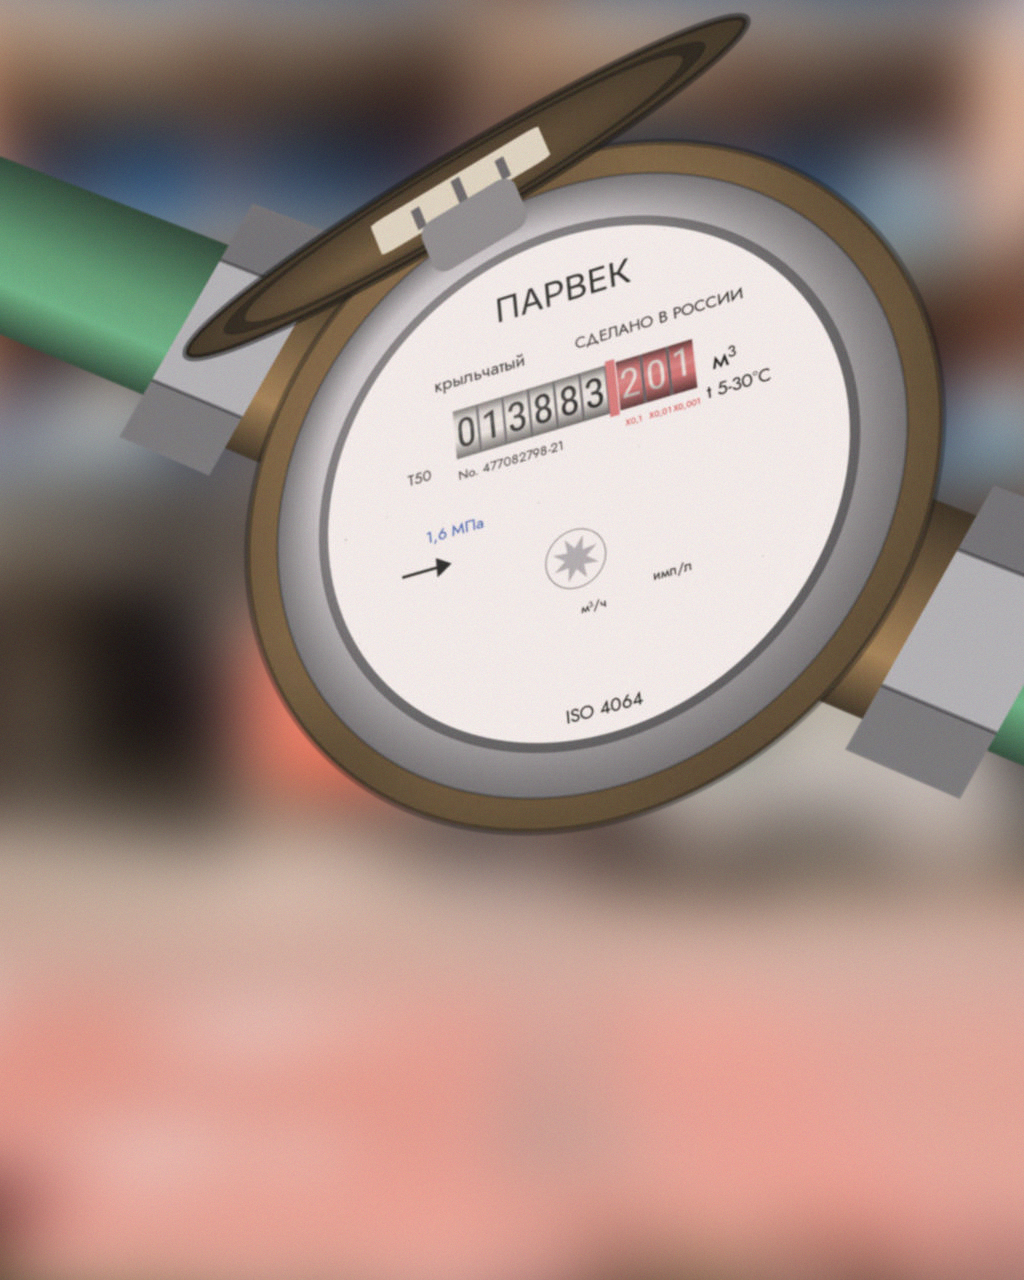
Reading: 13883.201; m³
